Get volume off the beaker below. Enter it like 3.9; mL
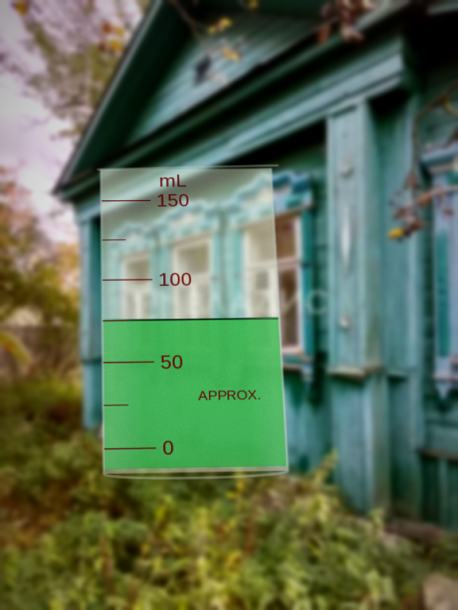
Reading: 75; mL
